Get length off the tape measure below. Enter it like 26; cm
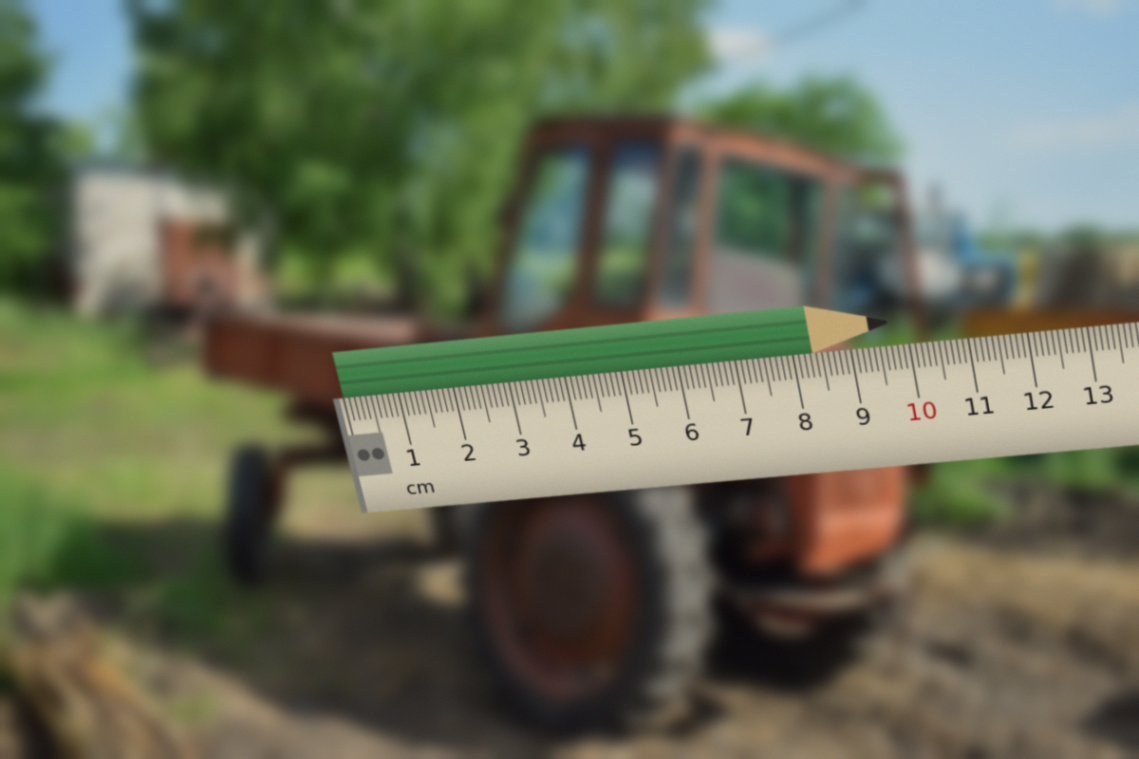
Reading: 9.7; cm
